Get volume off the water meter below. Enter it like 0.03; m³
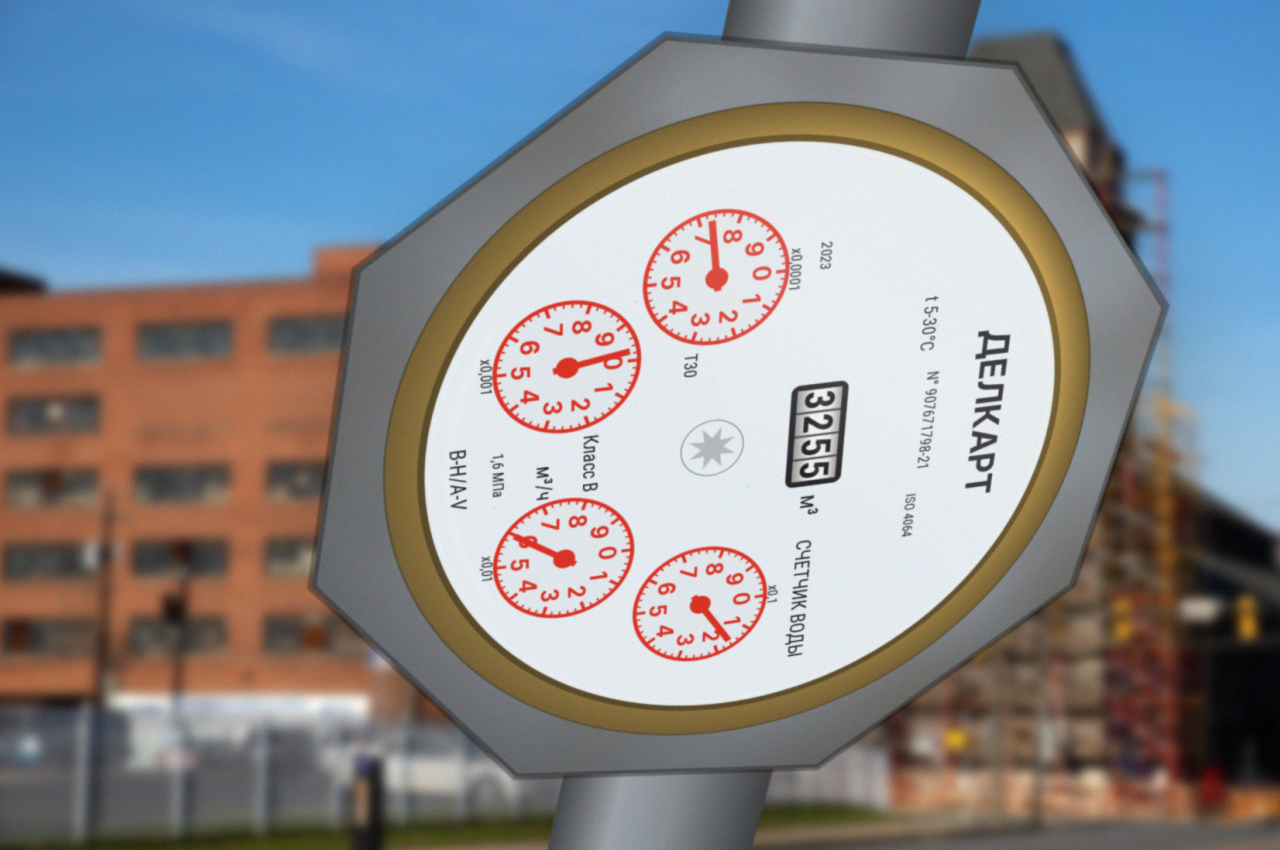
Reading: 3255.1597; m³
